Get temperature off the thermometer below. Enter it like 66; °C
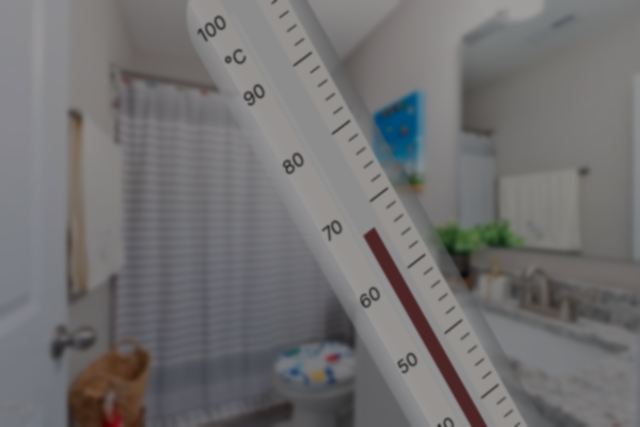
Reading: 67; °C
